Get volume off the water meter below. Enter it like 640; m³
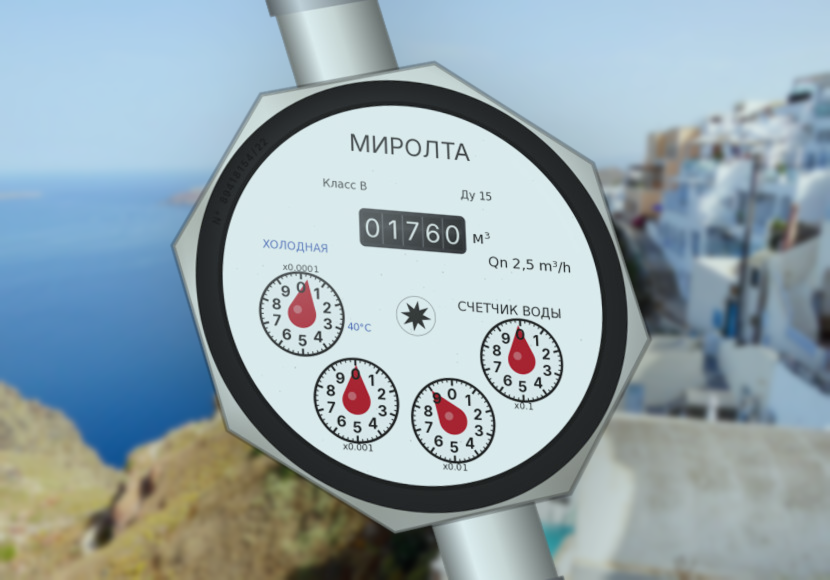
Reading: 1759.9900; m³
